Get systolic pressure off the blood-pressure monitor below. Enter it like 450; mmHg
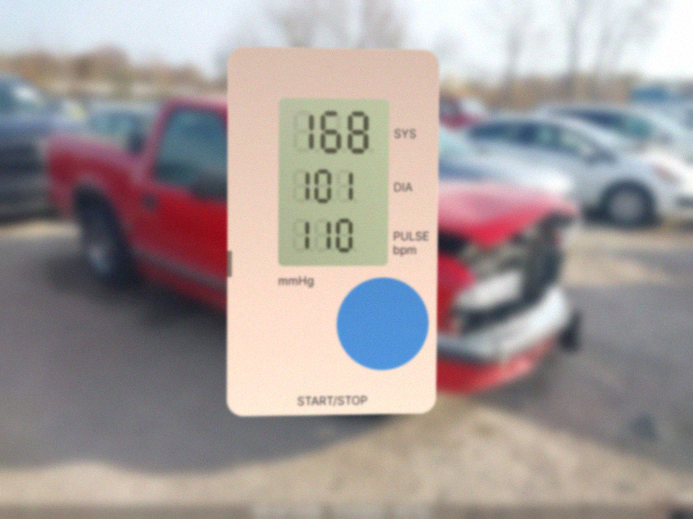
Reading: 168; mmHg
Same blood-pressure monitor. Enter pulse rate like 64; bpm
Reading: 110; bpm
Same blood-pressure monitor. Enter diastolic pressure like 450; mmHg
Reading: 101; mmHg
